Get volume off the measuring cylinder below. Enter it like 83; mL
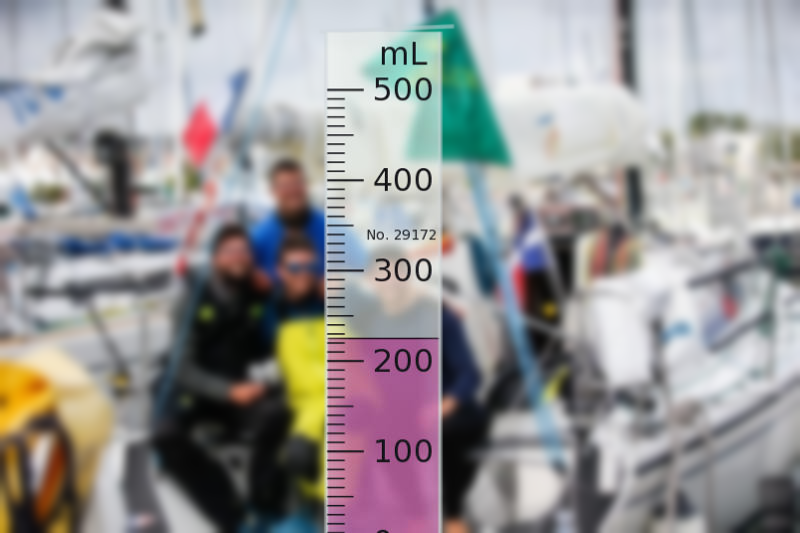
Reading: 225; mL
